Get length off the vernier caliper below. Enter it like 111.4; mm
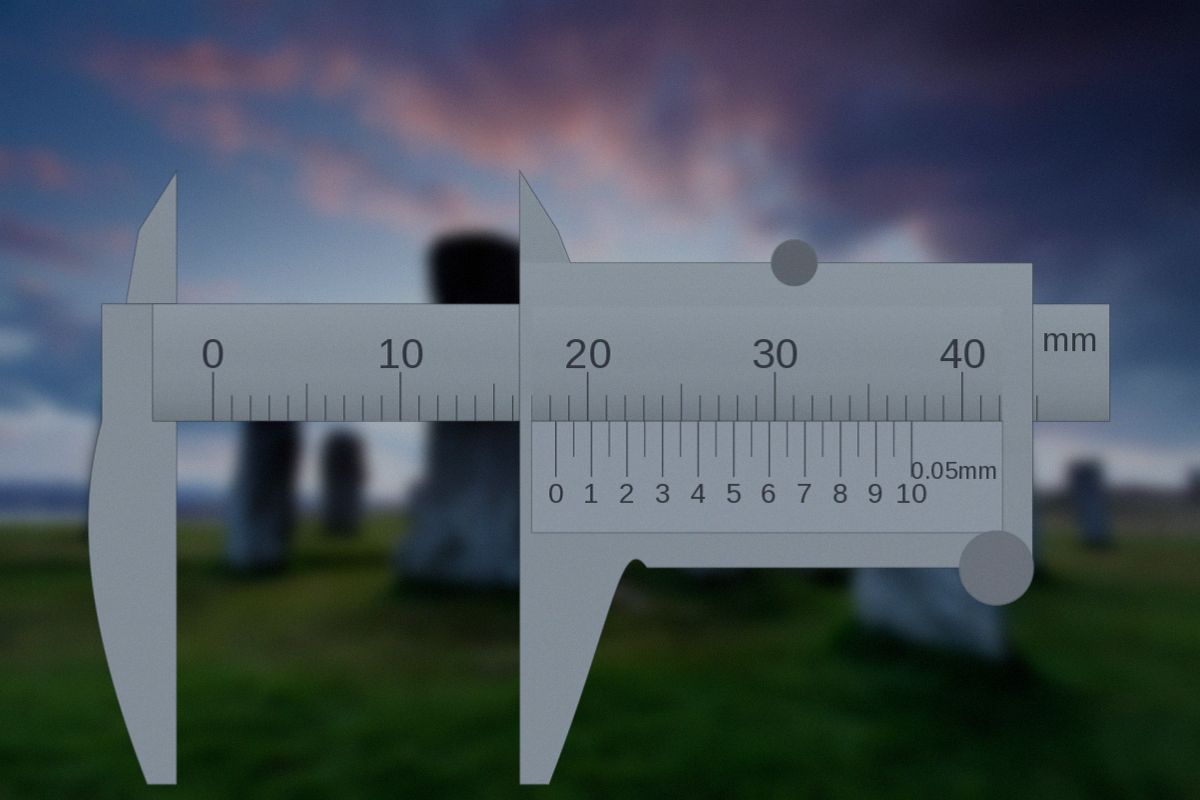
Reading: 18.3; mm
